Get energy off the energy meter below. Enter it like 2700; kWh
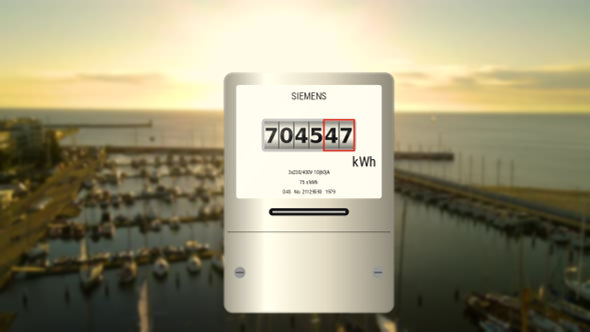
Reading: 7045.47; kWh
